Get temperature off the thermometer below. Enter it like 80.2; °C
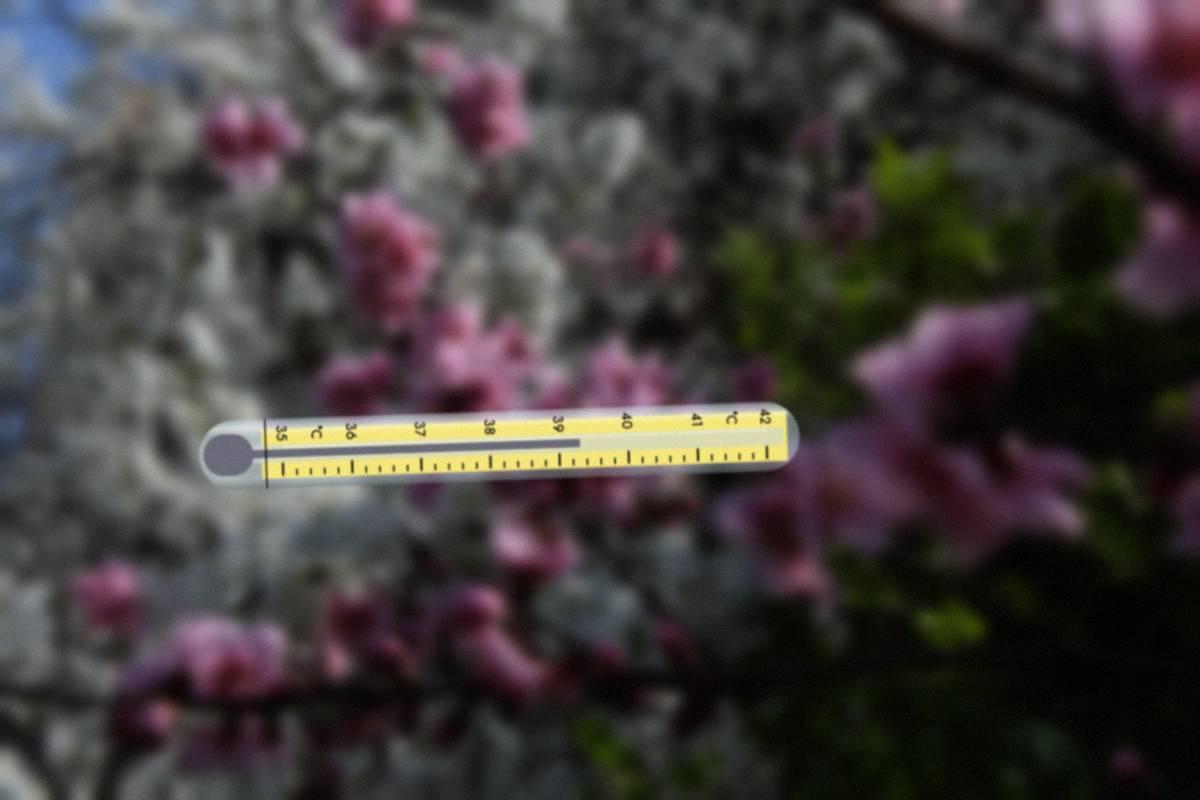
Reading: 39.3; °C
